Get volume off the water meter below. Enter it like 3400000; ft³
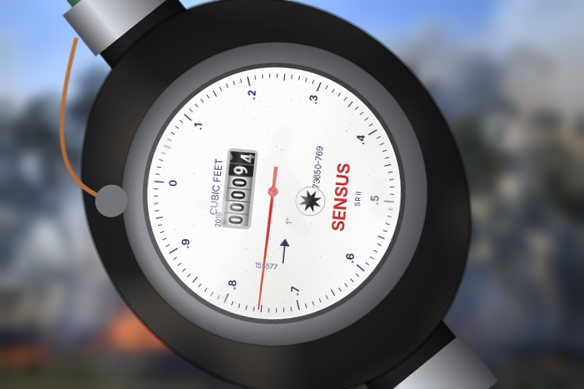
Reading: 93.75; ft³
